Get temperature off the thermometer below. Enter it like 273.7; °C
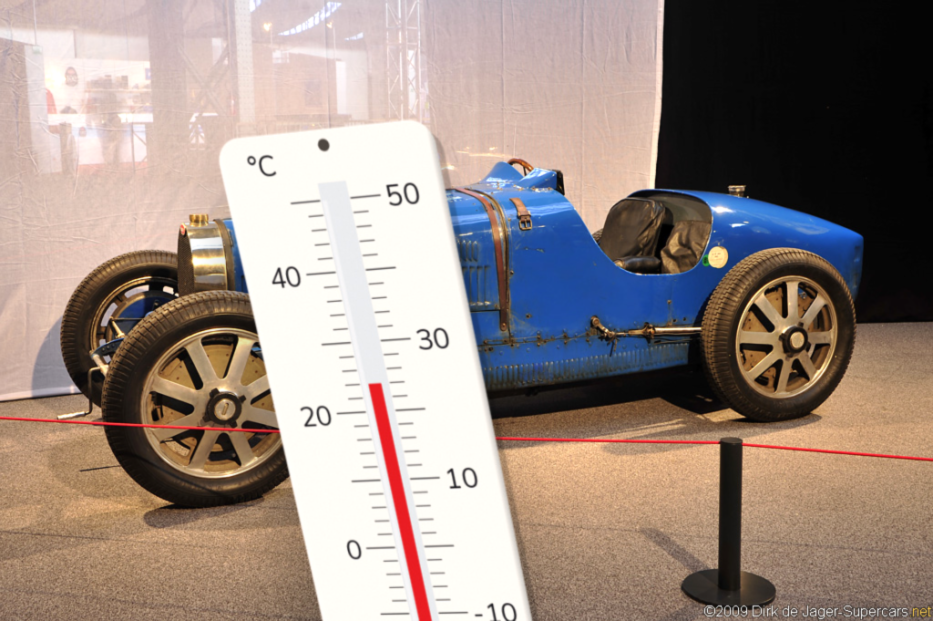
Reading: 24; °C
